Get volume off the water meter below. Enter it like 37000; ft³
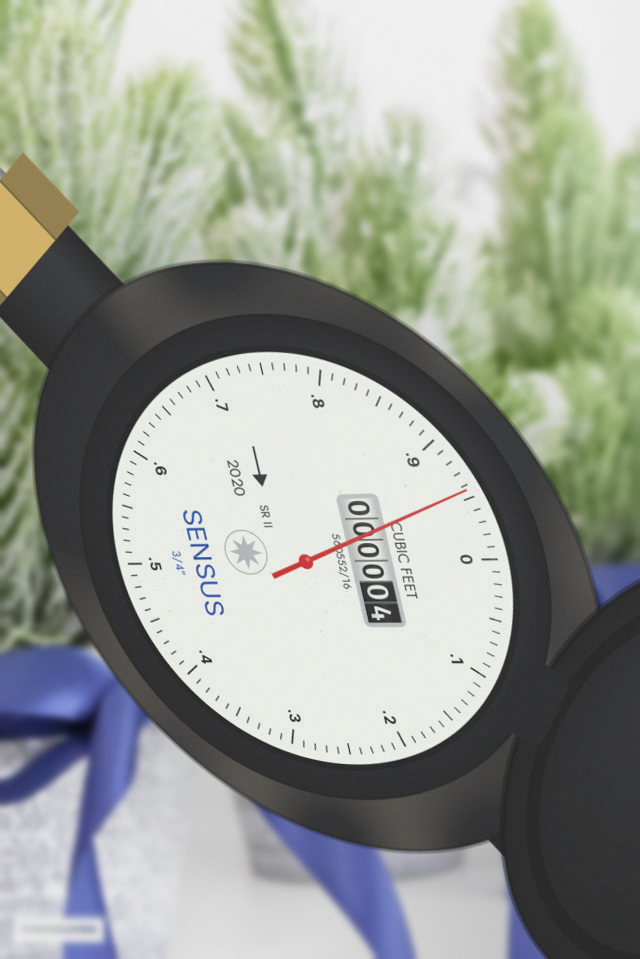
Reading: 3.94; ft³
